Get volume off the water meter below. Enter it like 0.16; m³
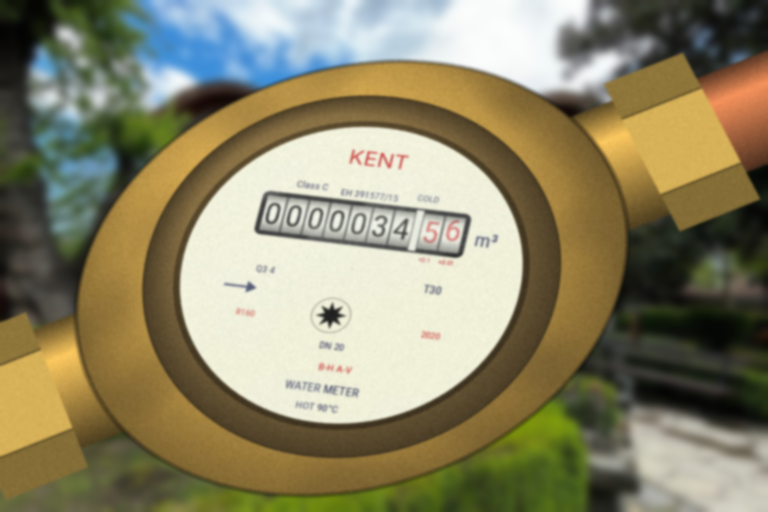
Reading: 34.56; m³
